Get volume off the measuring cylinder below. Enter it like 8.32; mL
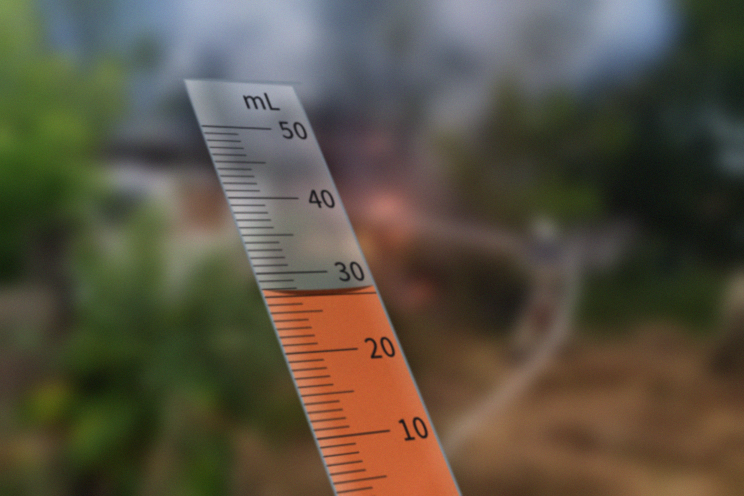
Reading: 27; mL
